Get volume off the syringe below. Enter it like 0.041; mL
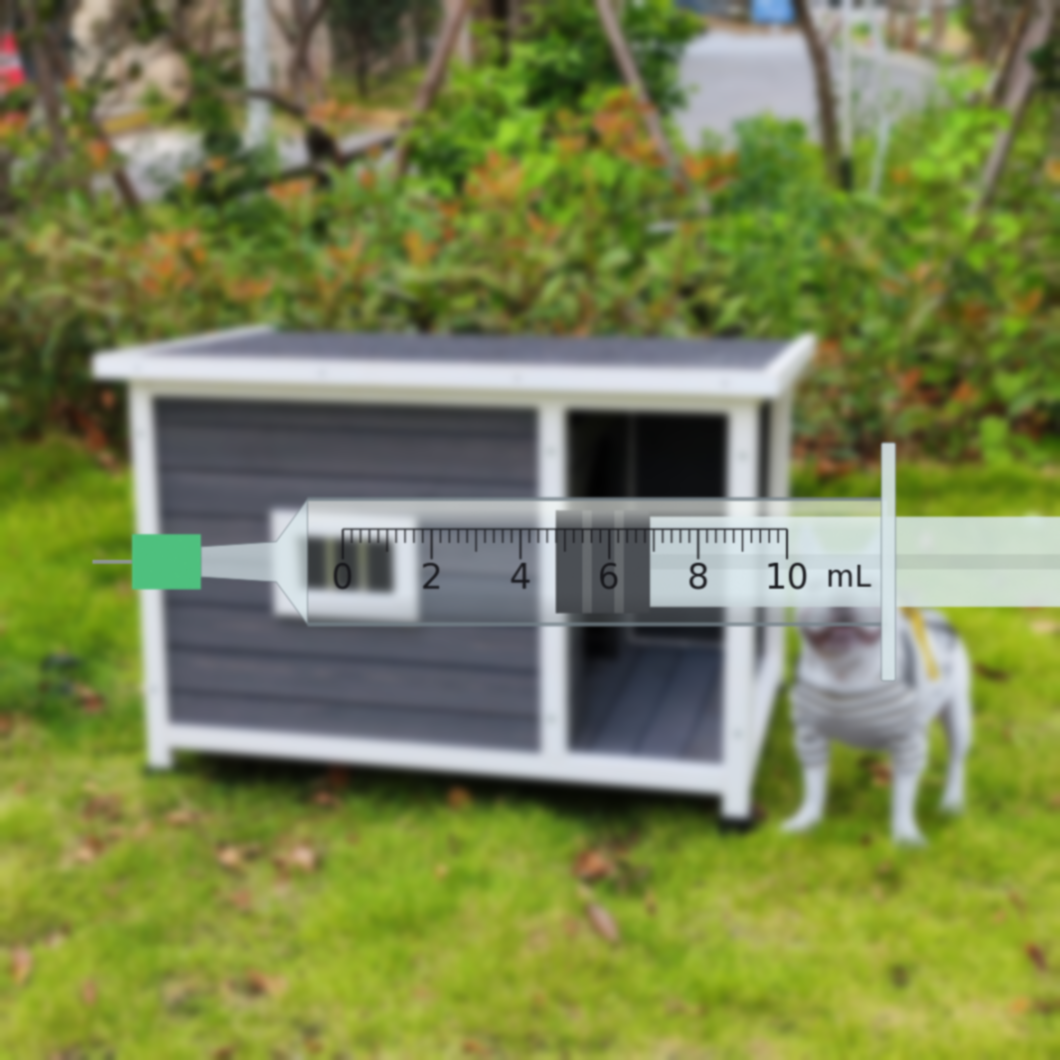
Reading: 4.8; mL
